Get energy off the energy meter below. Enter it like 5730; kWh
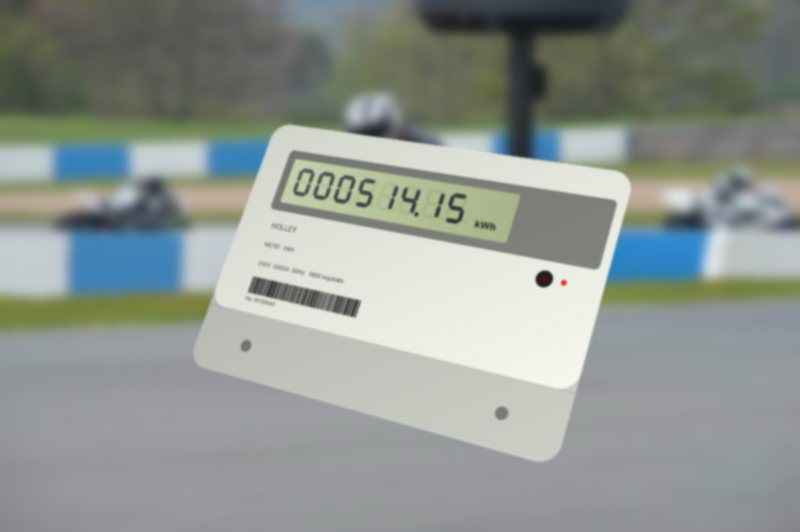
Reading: 514.15; kWh
